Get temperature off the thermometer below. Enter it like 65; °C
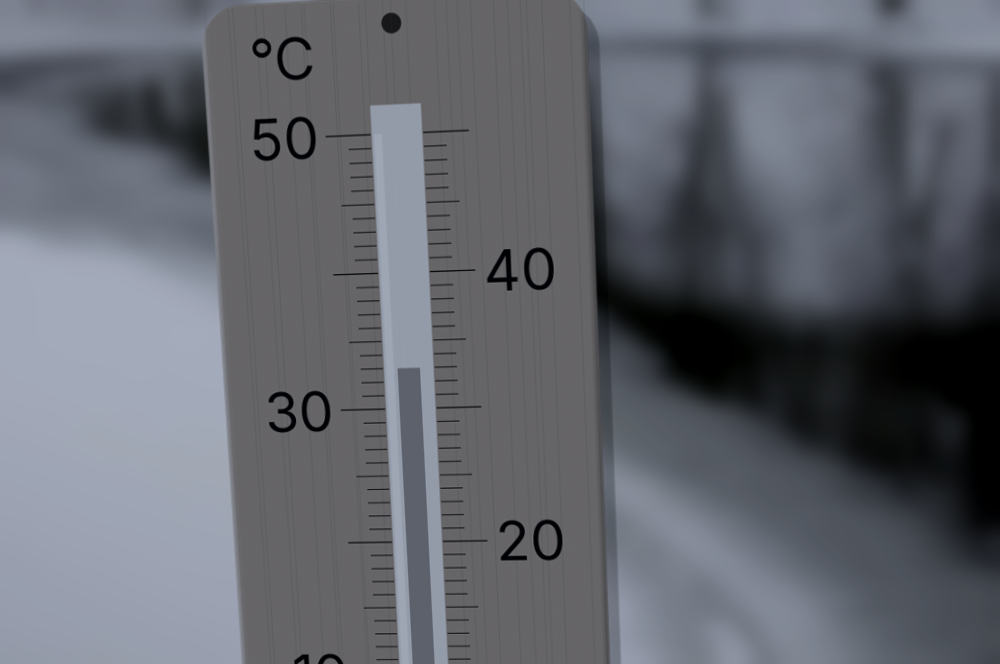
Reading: 33; °C
